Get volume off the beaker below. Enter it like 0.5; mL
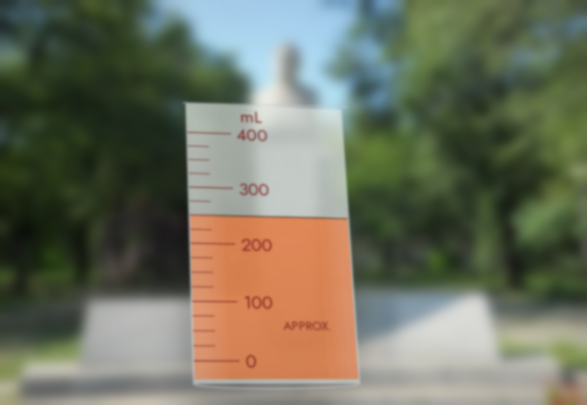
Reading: 250; mL
